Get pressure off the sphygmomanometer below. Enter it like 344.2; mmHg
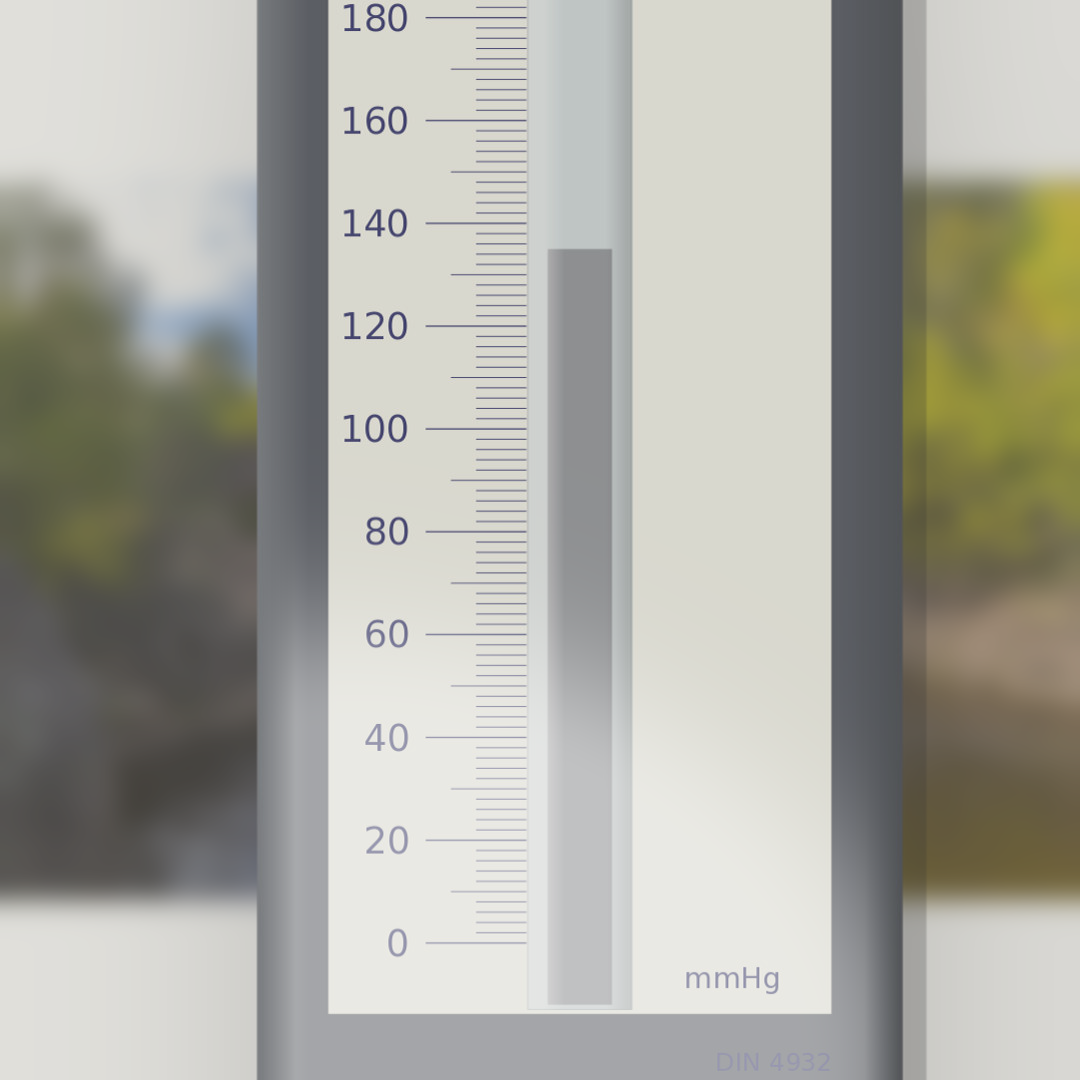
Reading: 135; mmHg
